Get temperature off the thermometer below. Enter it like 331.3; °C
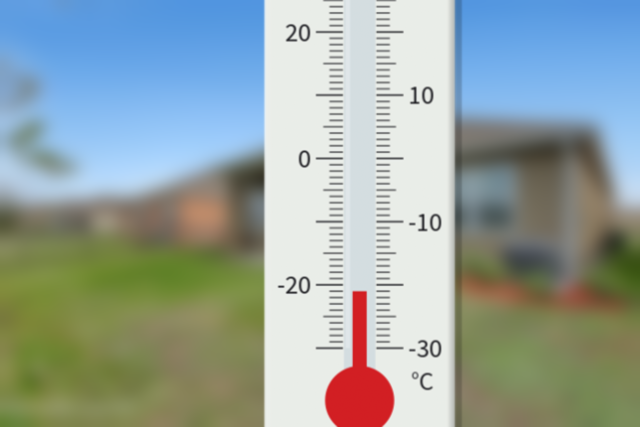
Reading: -21; °C
